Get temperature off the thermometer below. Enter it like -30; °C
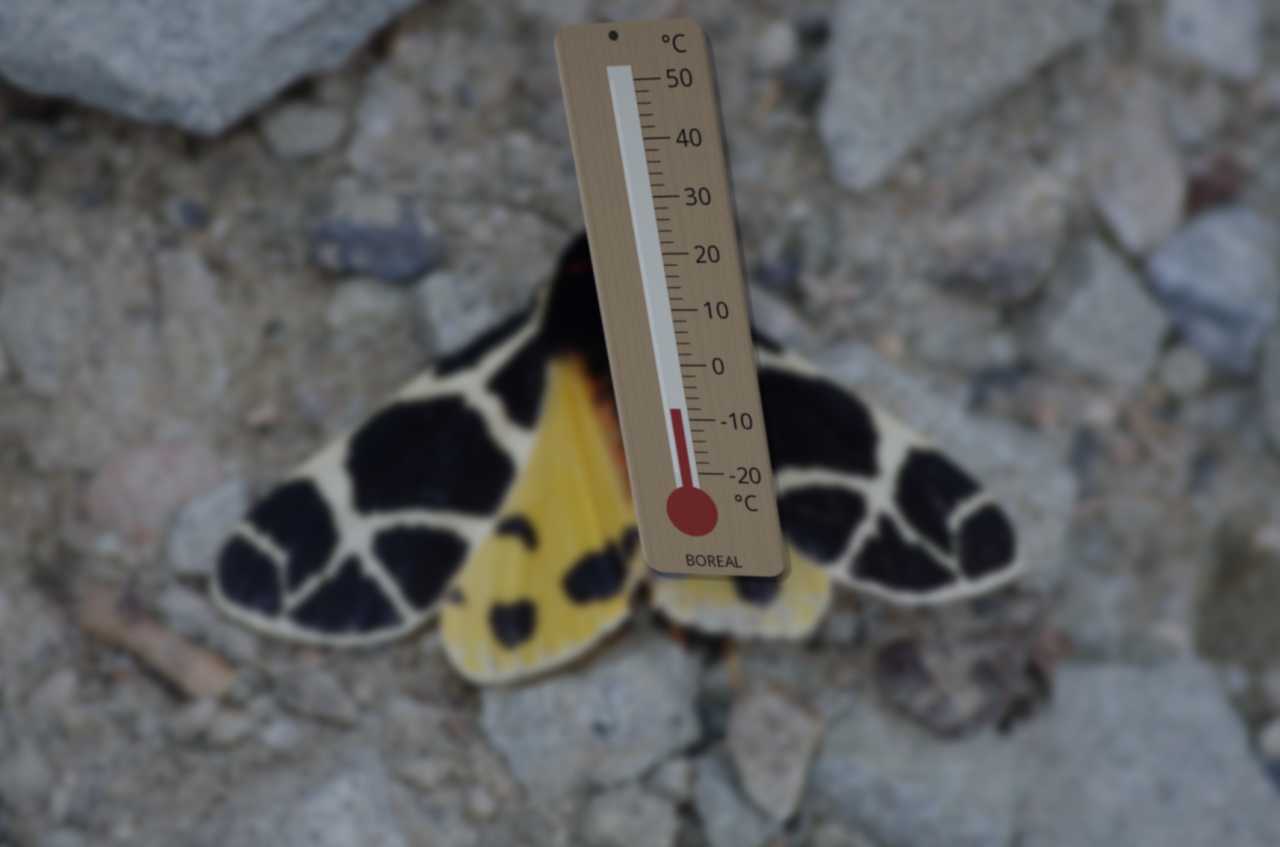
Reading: -8; °C
